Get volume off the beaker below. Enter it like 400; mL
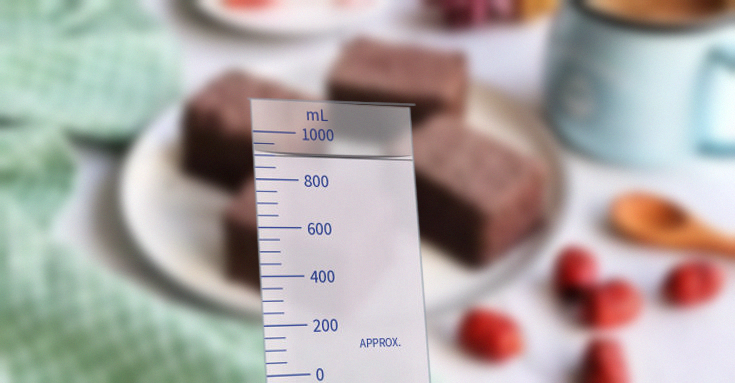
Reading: 900; mL
